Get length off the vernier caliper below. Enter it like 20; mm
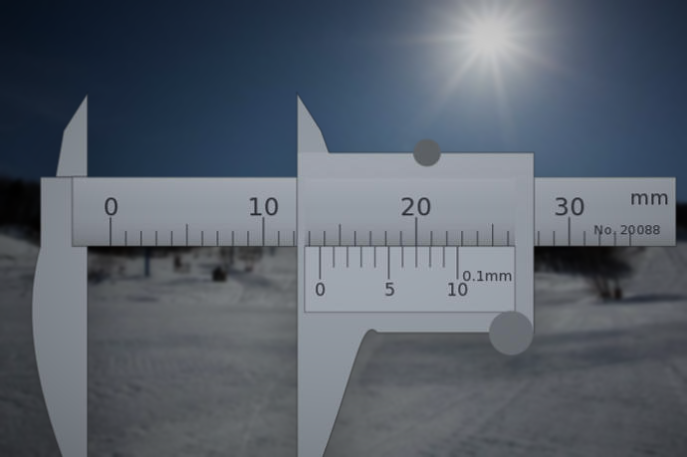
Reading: 13.7; mm
